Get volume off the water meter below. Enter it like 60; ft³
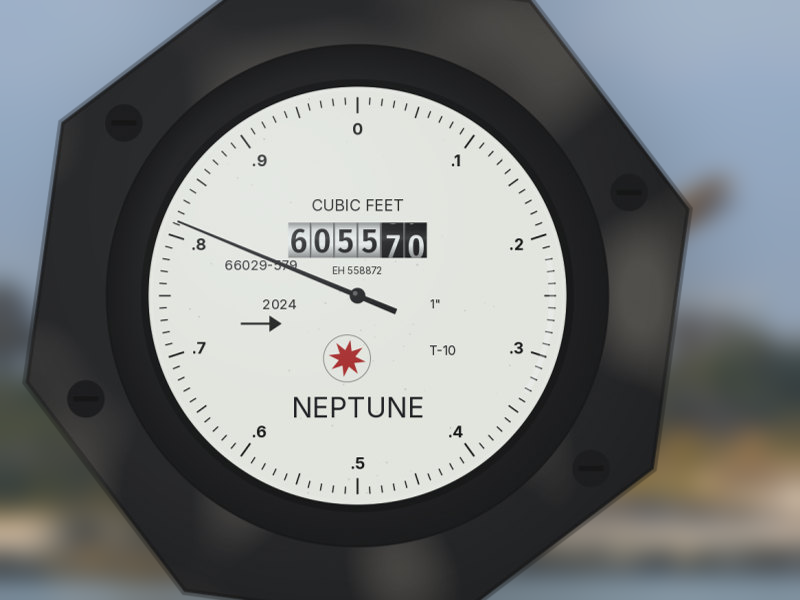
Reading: 605569.81; ft³
